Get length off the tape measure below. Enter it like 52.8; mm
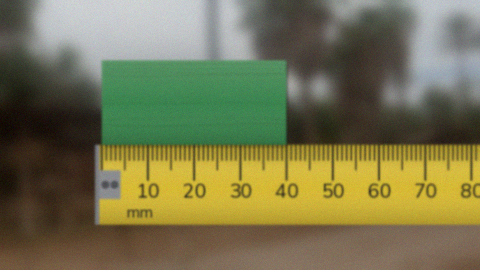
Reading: 40; mm
